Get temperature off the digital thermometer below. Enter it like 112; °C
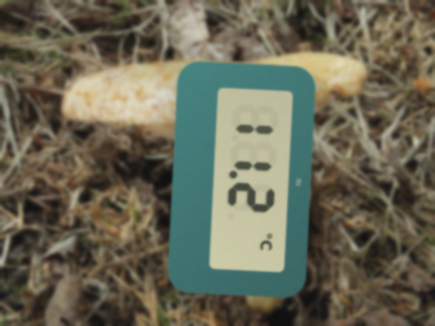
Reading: 11.2; °C
